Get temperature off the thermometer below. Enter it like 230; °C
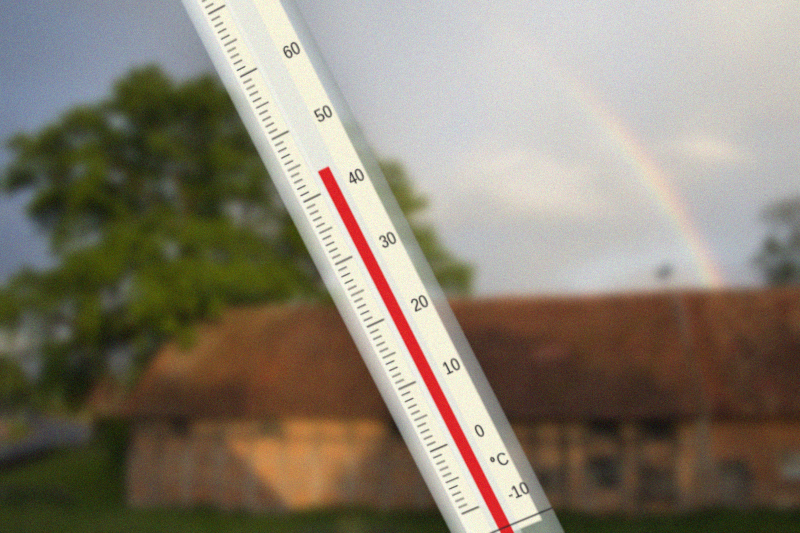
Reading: 43; °C
